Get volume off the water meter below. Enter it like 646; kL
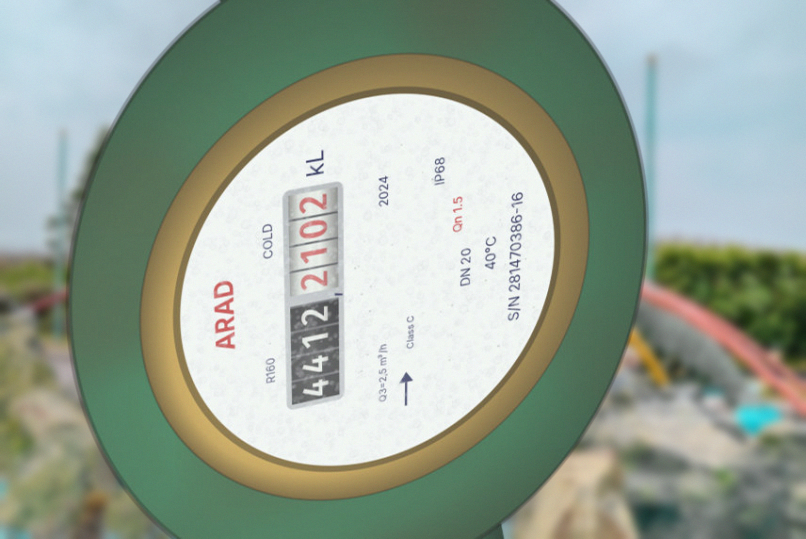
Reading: 4412.2102; kL
